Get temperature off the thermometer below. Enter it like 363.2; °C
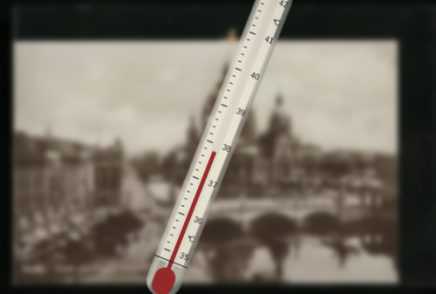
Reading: 37.8; °C
